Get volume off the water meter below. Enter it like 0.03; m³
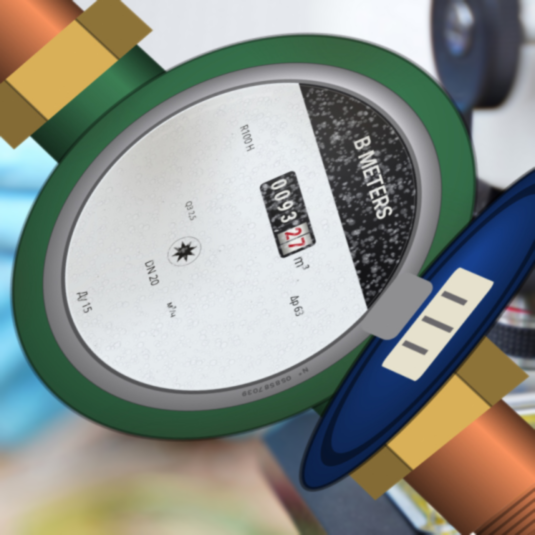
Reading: 93.27; m³
